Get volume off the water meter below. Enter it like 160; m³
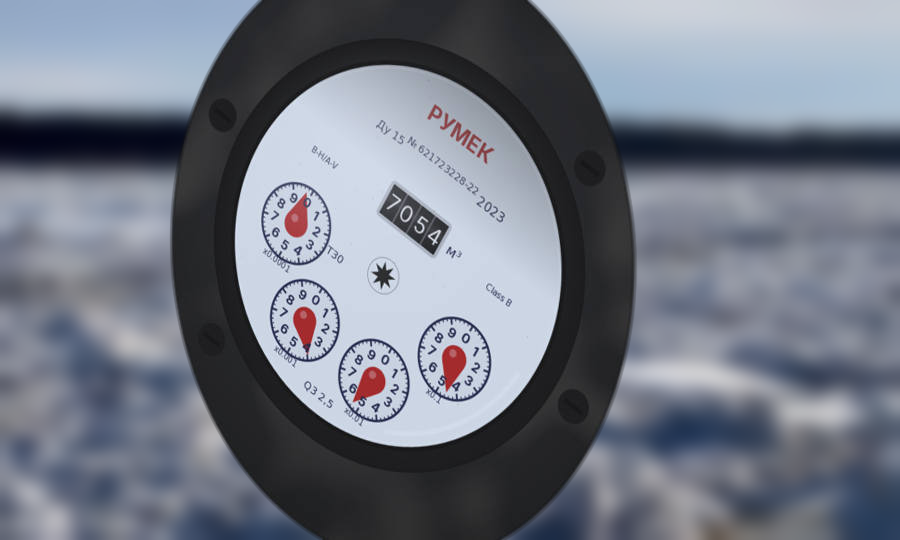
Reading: 7054.4539; m³
